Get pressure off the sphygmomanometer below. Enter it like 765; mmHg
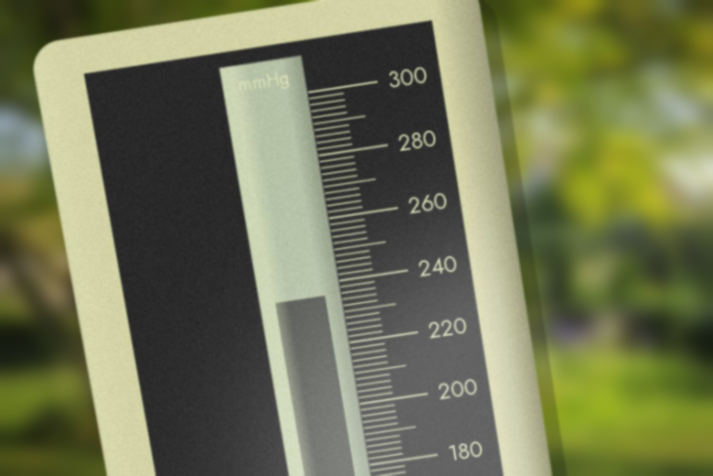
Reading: 236; mmHg
